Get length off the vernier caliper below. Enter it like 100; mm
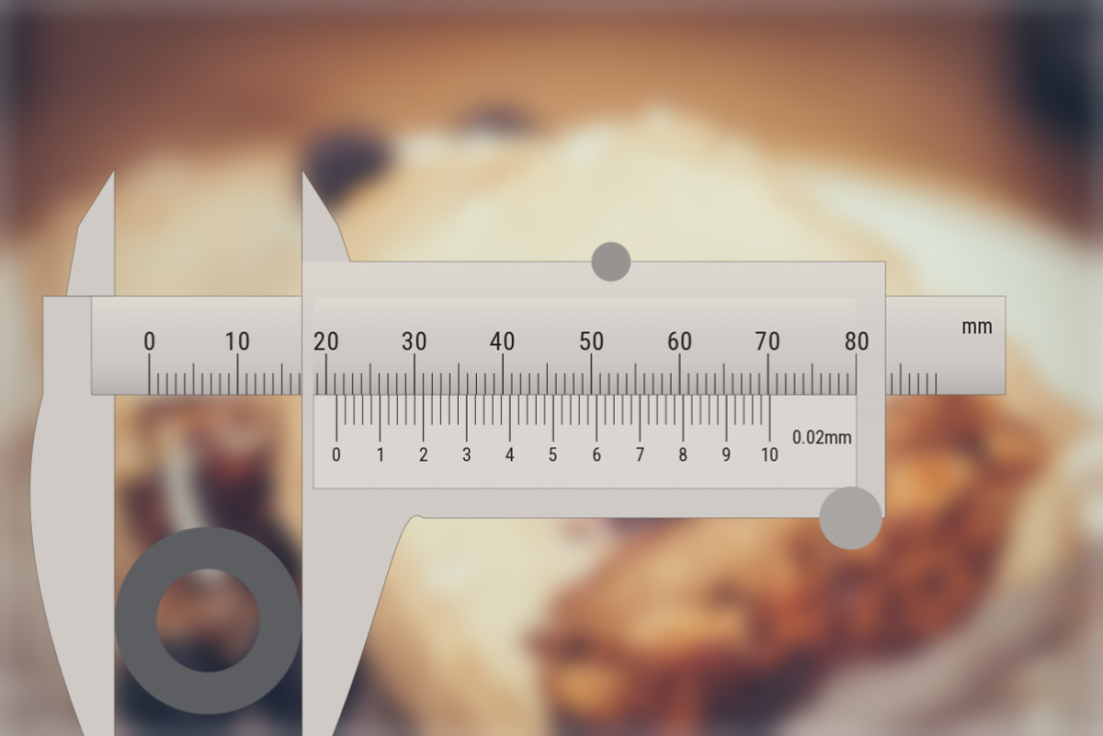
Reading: 21.2; mm
